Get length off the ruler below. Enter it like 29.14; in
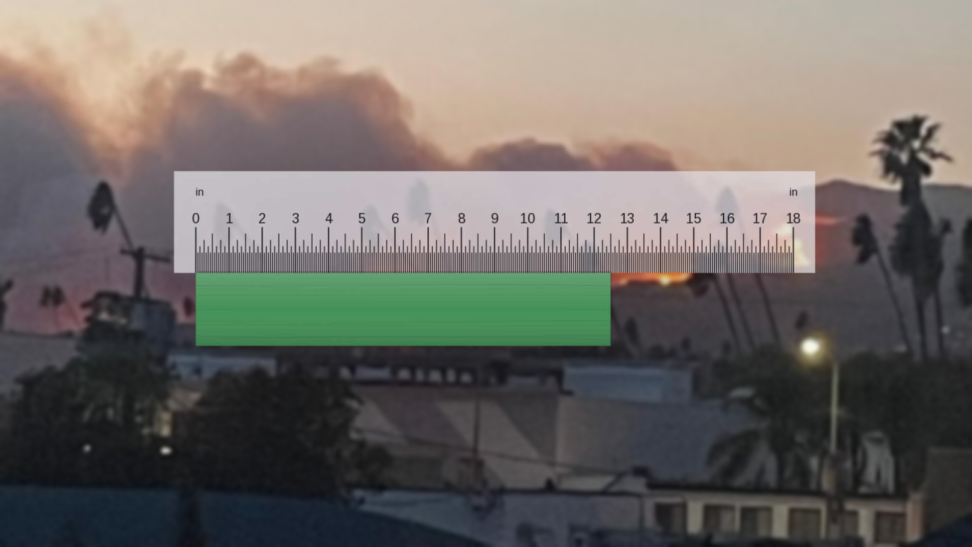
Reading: 12.5; in
